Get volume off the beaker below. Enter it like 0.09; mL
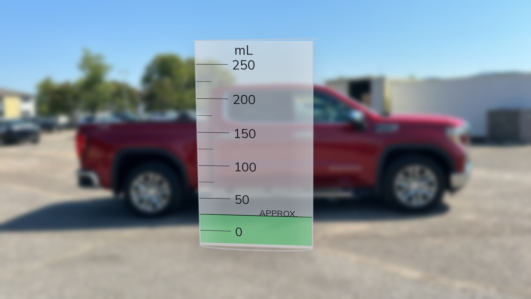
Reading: 25; mL
